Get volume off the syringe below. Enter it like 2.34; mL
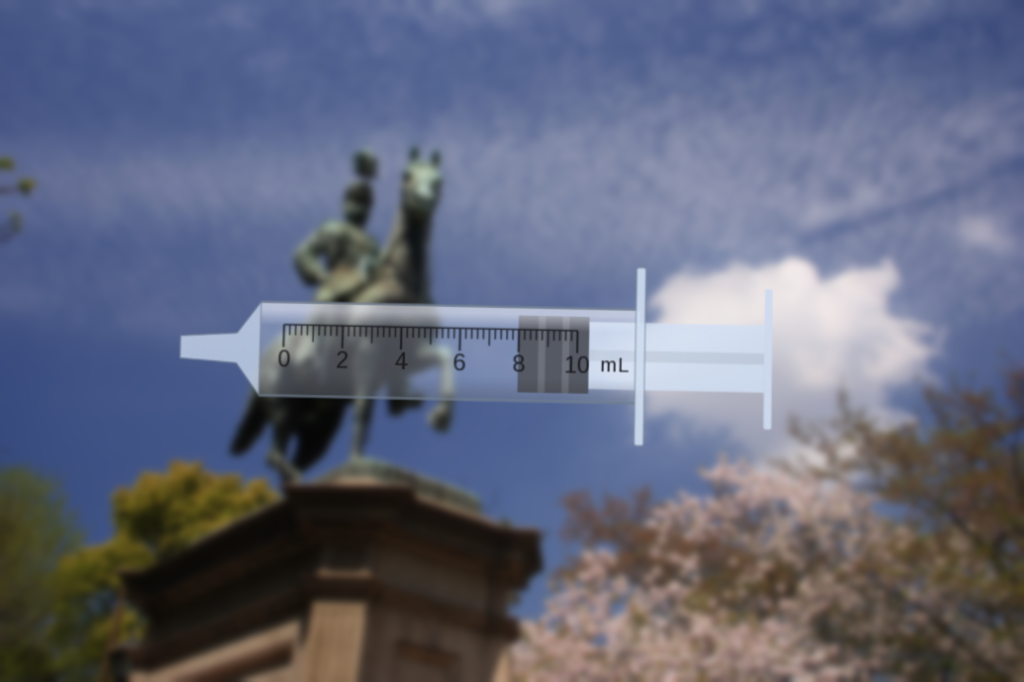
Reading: 8; mL
